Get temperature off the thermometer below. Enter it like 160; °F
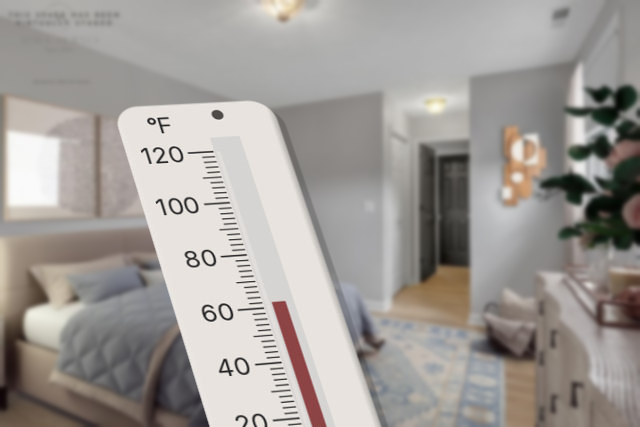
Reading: 62; °F
